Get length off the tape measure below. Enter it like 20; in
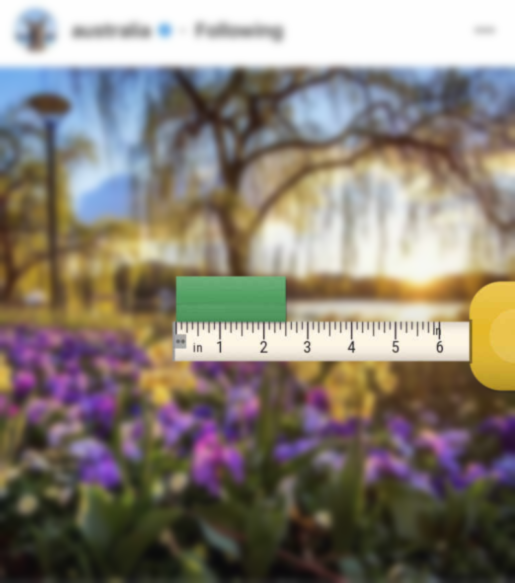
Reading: 2.5; in
